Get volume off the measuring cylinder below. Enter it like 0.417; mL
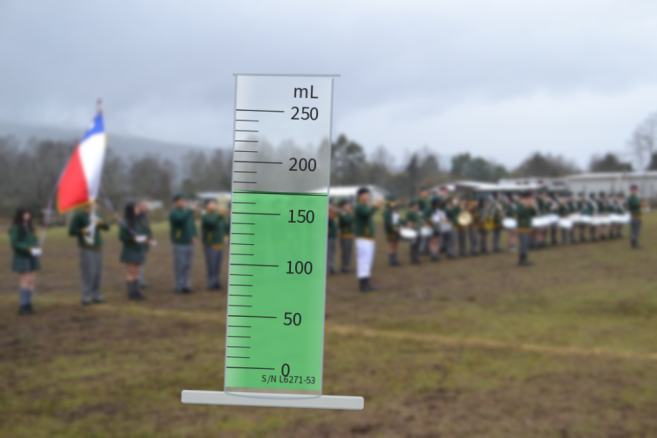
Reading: 170; mL
